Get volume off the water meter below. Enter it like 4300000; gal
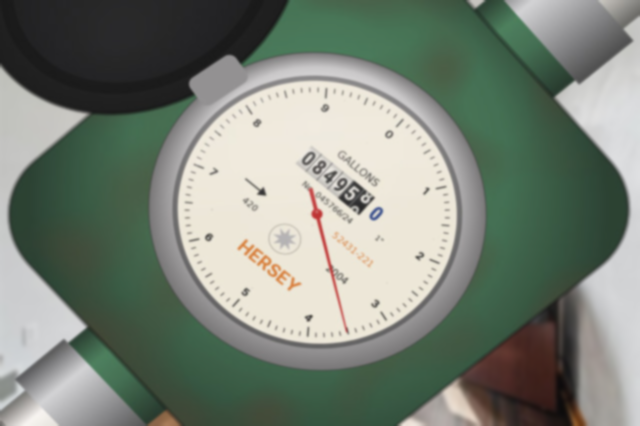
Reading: 849583.5; gal
